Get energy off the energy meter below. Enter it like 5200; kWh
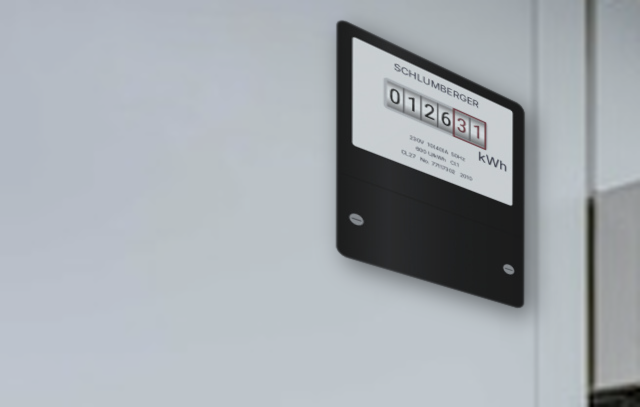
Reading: 126.31; kWh
